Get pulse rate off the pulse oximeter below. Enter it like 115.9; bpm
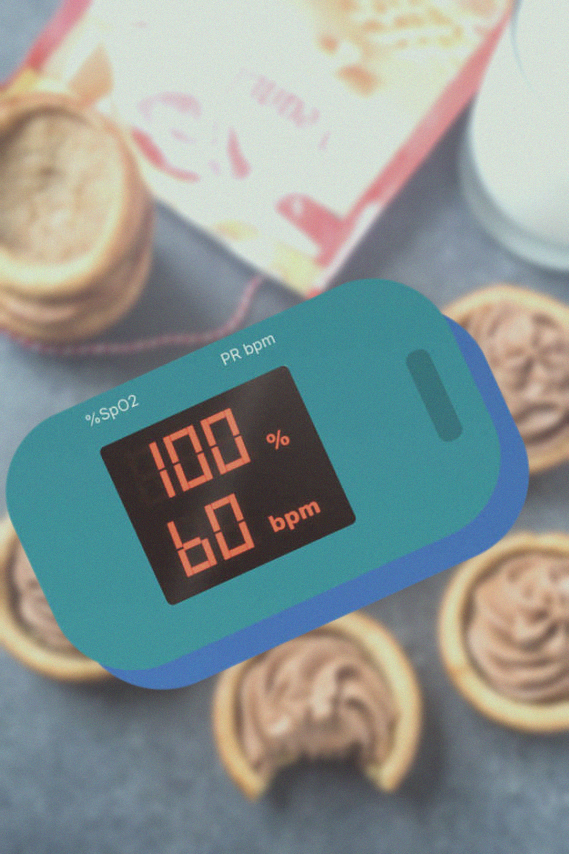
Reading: 60; bpm
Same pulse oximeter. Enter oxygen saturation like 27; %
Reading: 100; %
